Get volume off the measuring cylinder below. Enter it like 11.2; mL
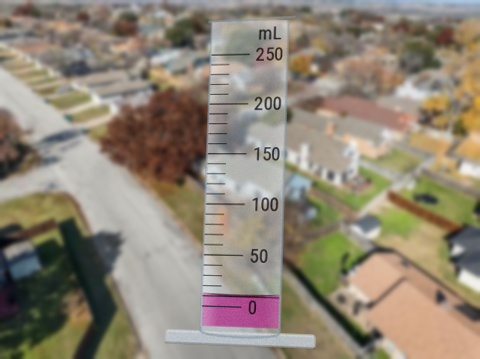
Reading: 10; mL
